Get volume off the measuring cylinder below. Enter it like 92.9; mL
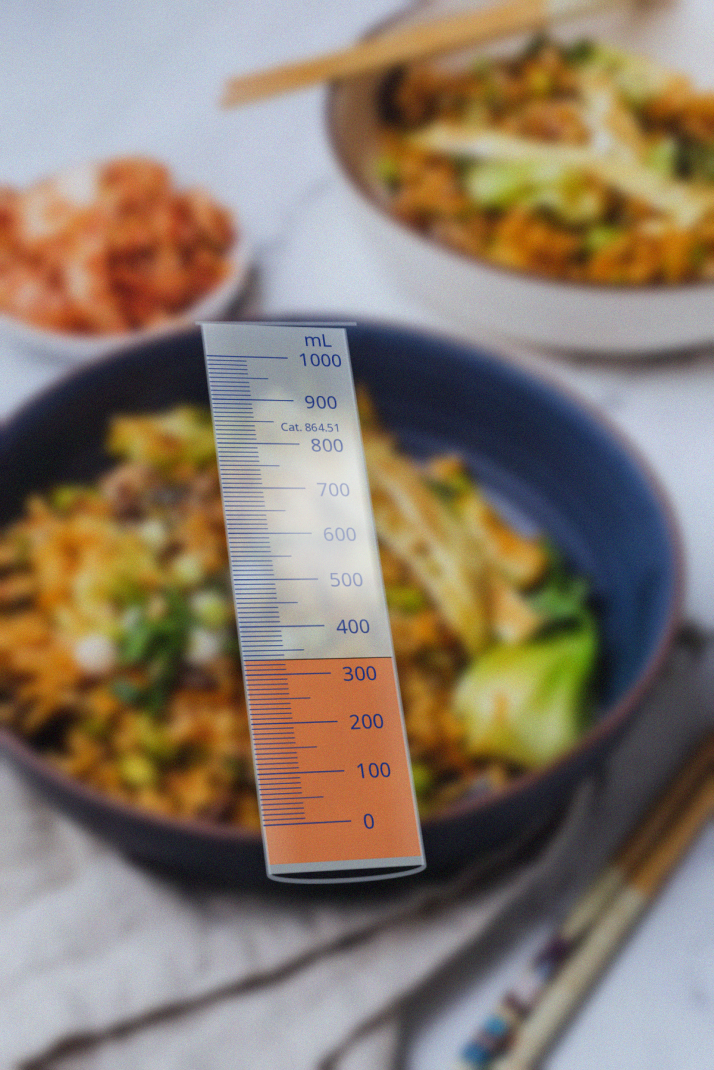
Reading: 330; mL
